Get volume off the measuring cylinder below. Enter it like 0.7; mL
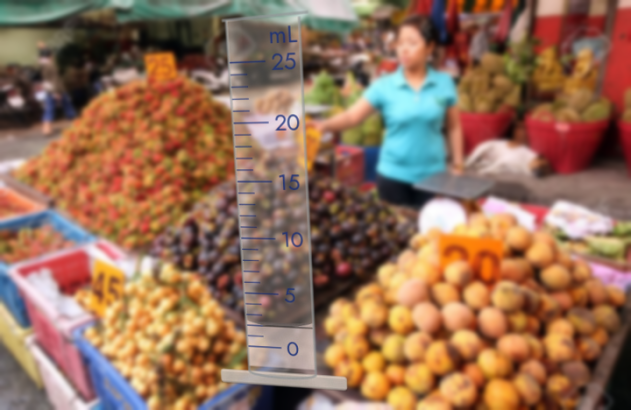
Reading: 2; mL
